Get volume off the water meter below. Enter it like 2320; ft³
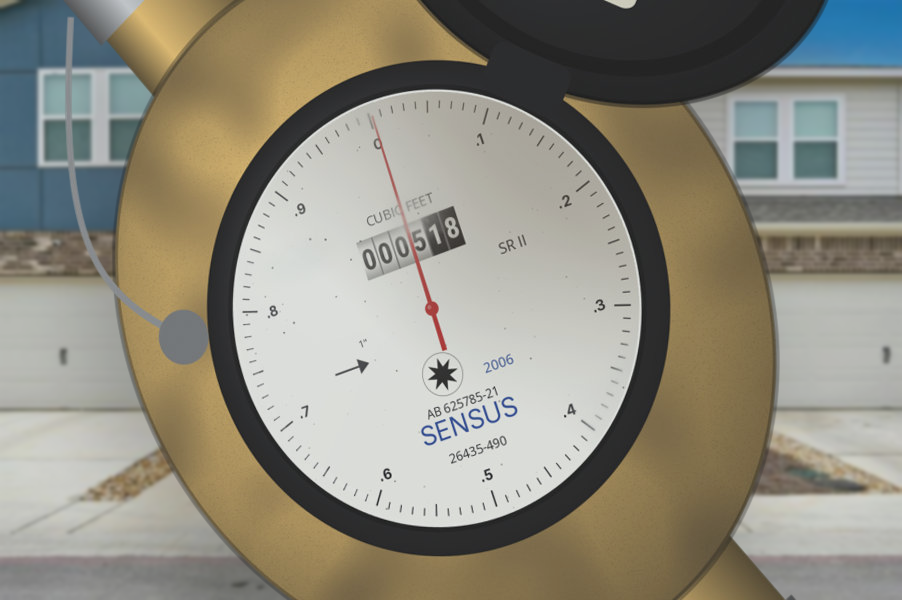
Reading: 518.00; ft³
